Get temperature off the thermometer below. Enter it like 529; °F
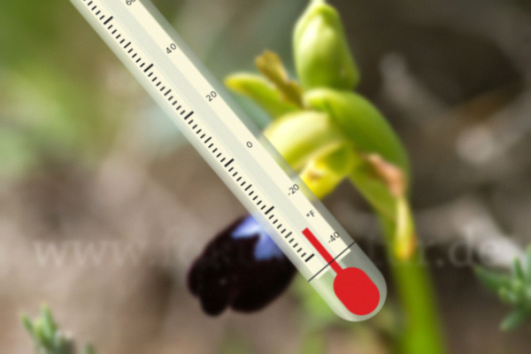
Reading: -32; °F
